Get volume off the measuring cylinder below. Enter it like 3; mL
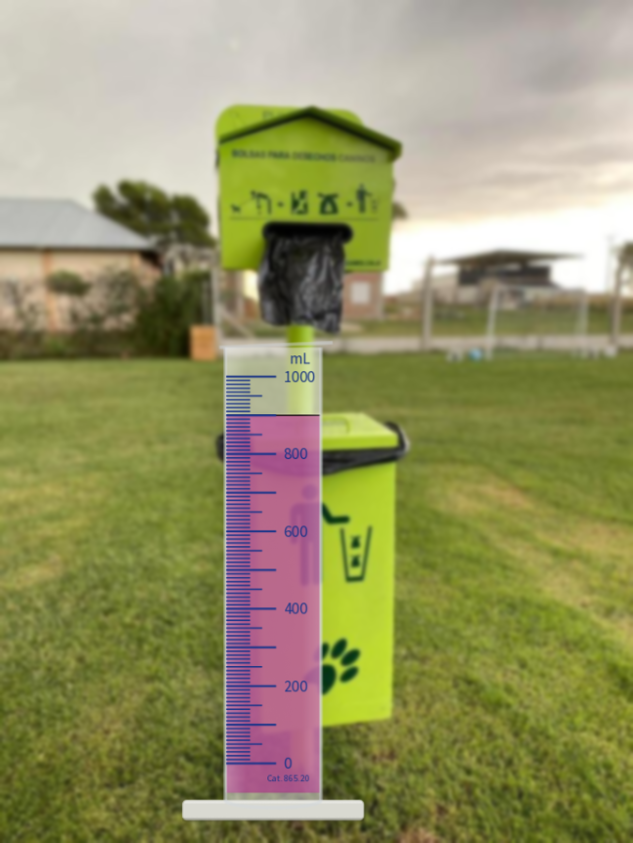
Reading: 900; mL
